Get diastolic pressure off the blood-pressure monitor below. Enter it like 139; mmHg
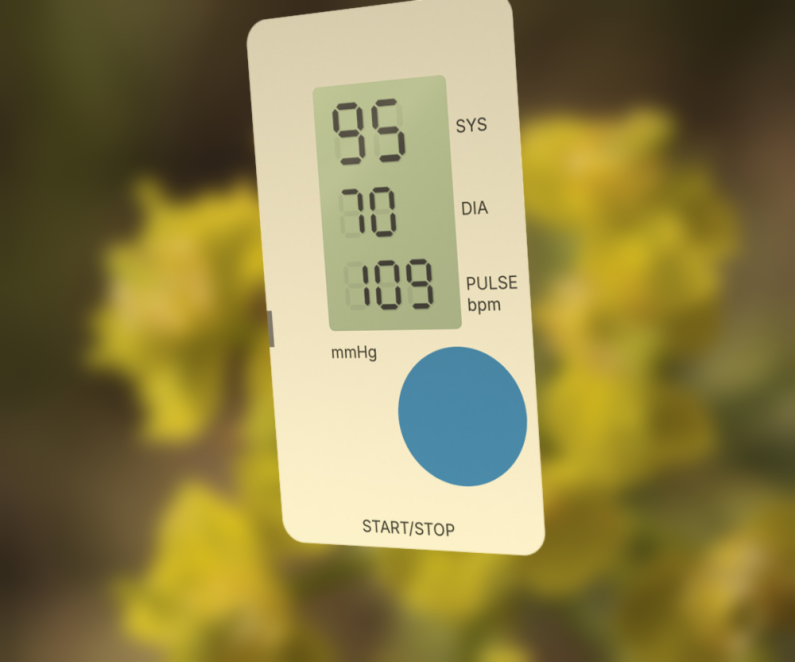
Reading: 70; mmHg
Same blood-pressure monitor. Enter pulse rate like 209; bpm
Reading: 109; bpm
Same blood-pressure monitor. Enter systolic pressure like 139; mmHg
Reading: 95; mmHg
